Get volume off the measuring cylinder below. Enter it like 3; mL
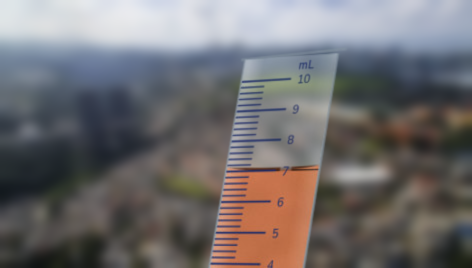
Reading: 7; mL
